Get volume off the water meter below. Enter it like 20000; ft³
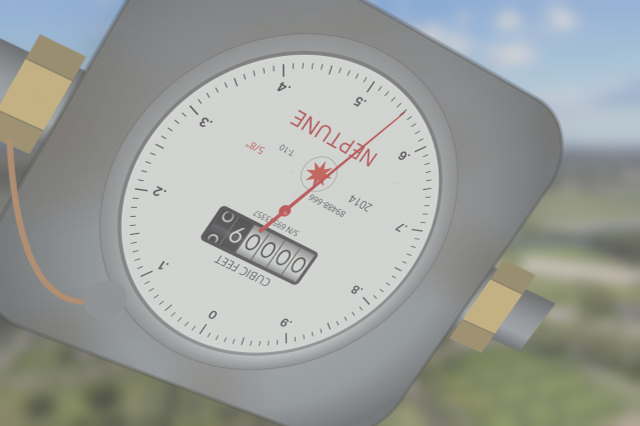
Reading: 98.55; ft³
